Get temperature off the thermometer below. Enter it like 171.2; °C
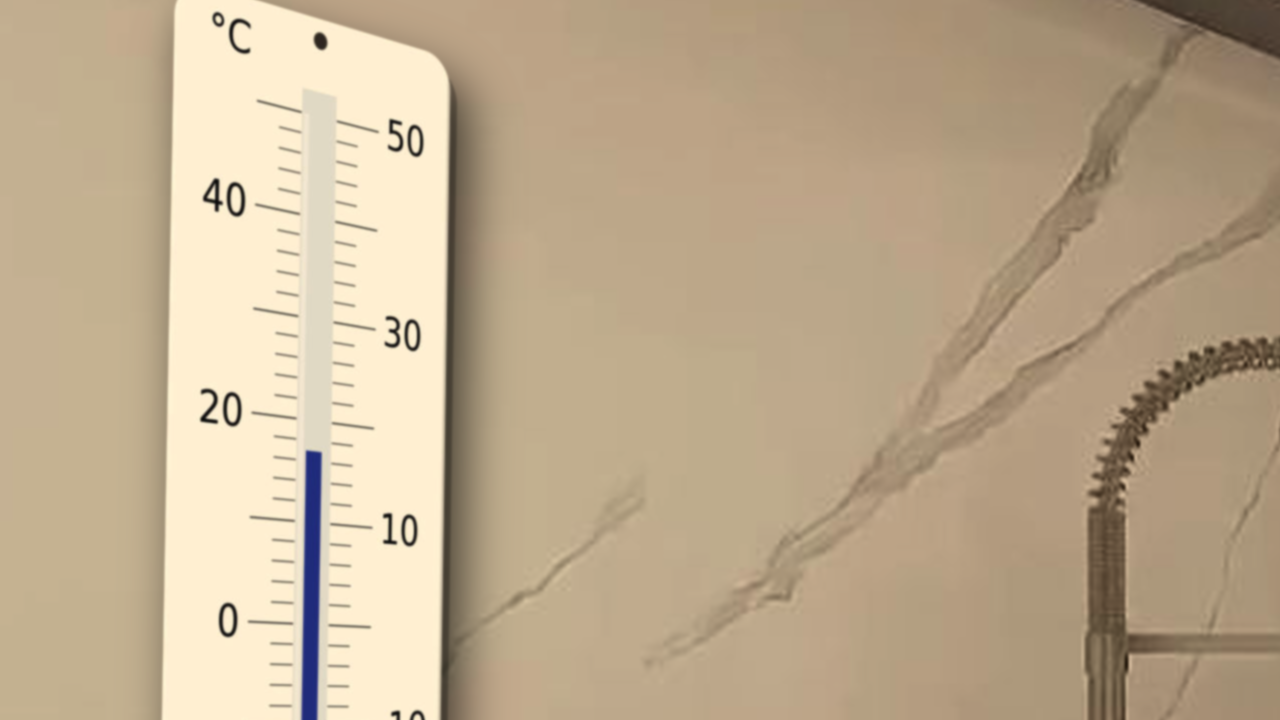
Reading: 17; °C
